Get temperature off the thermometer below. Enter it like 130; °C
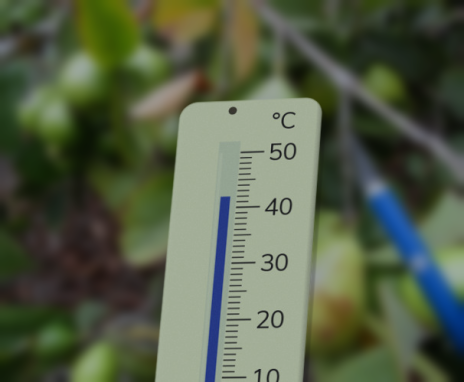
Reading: 42; °C
